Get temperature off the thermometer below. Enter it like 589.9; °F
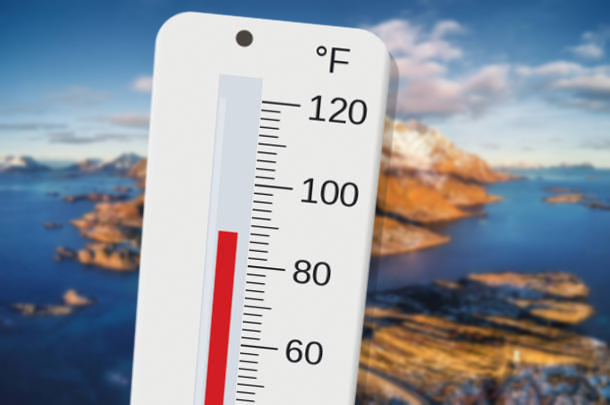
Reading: 88; °F
